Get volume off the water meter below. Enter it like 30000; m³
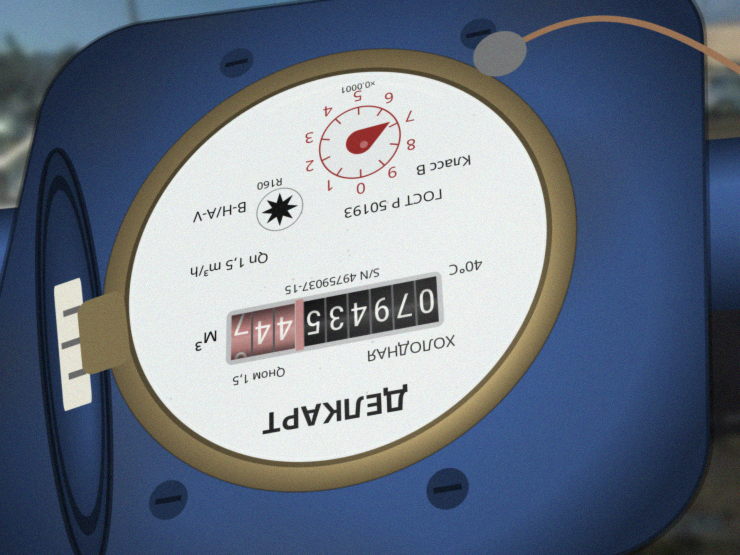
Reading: 79435.4466; m³
